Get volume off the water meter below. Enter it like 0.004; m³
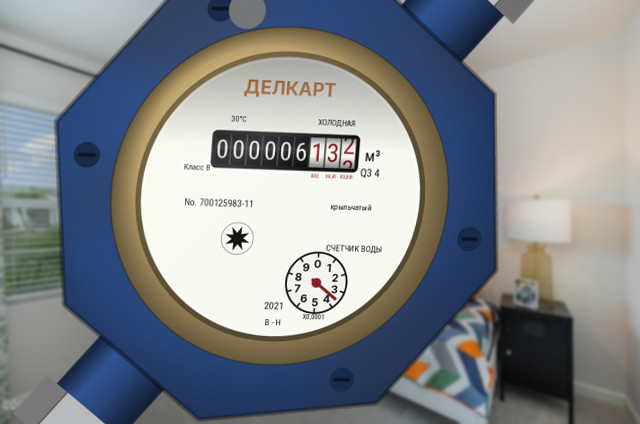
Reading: 6.1323; m³
